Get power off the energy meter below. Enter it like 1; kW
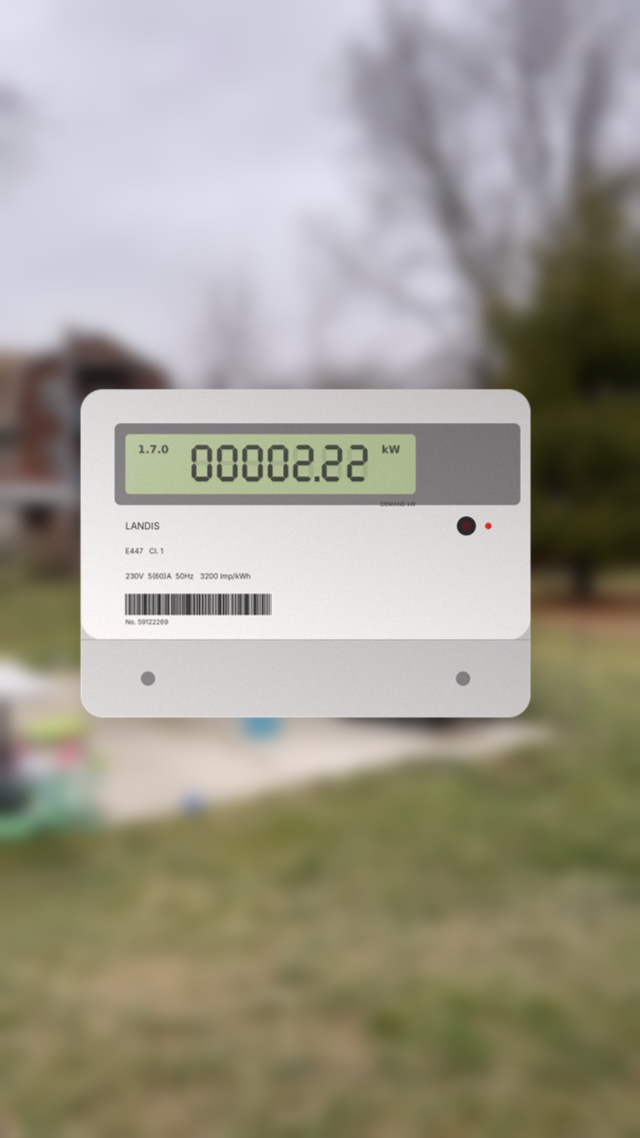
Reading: 2.22; kW
